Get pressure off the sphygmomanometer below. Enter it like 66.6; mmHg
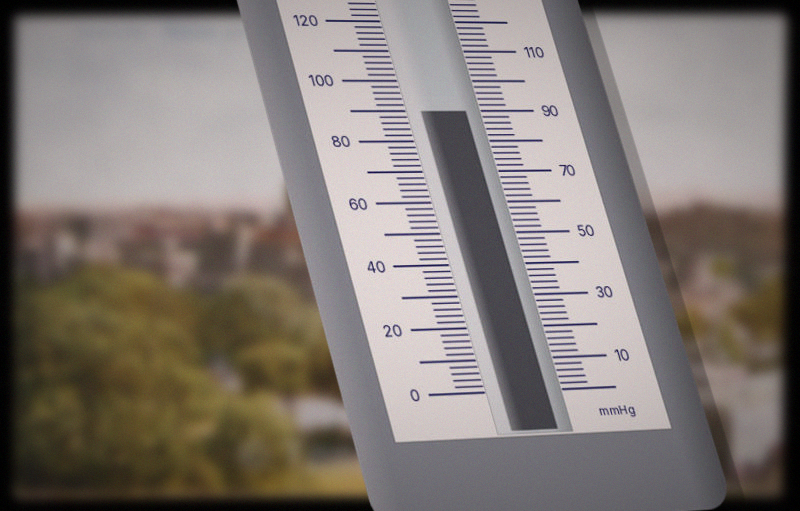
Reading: 90; mmHg
